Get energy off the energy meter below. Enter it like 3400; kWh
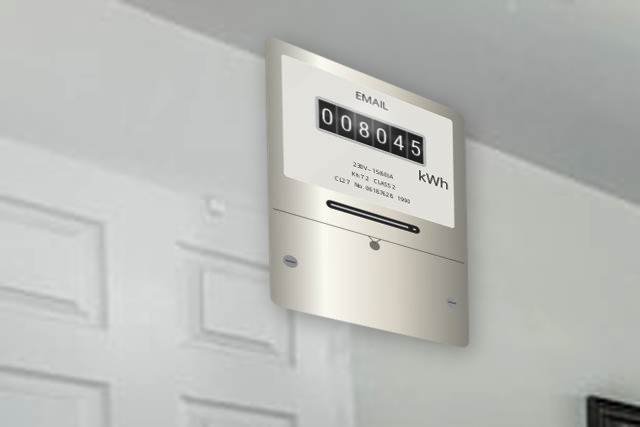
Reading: 8045; kWh
